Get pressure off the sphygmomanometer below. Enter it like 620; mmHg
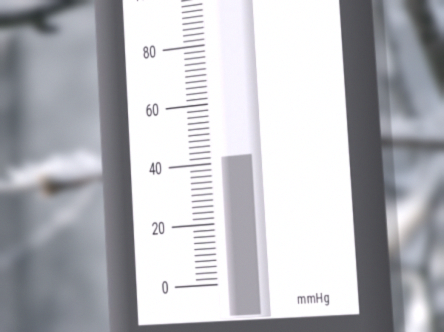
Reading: 42; mmHg
